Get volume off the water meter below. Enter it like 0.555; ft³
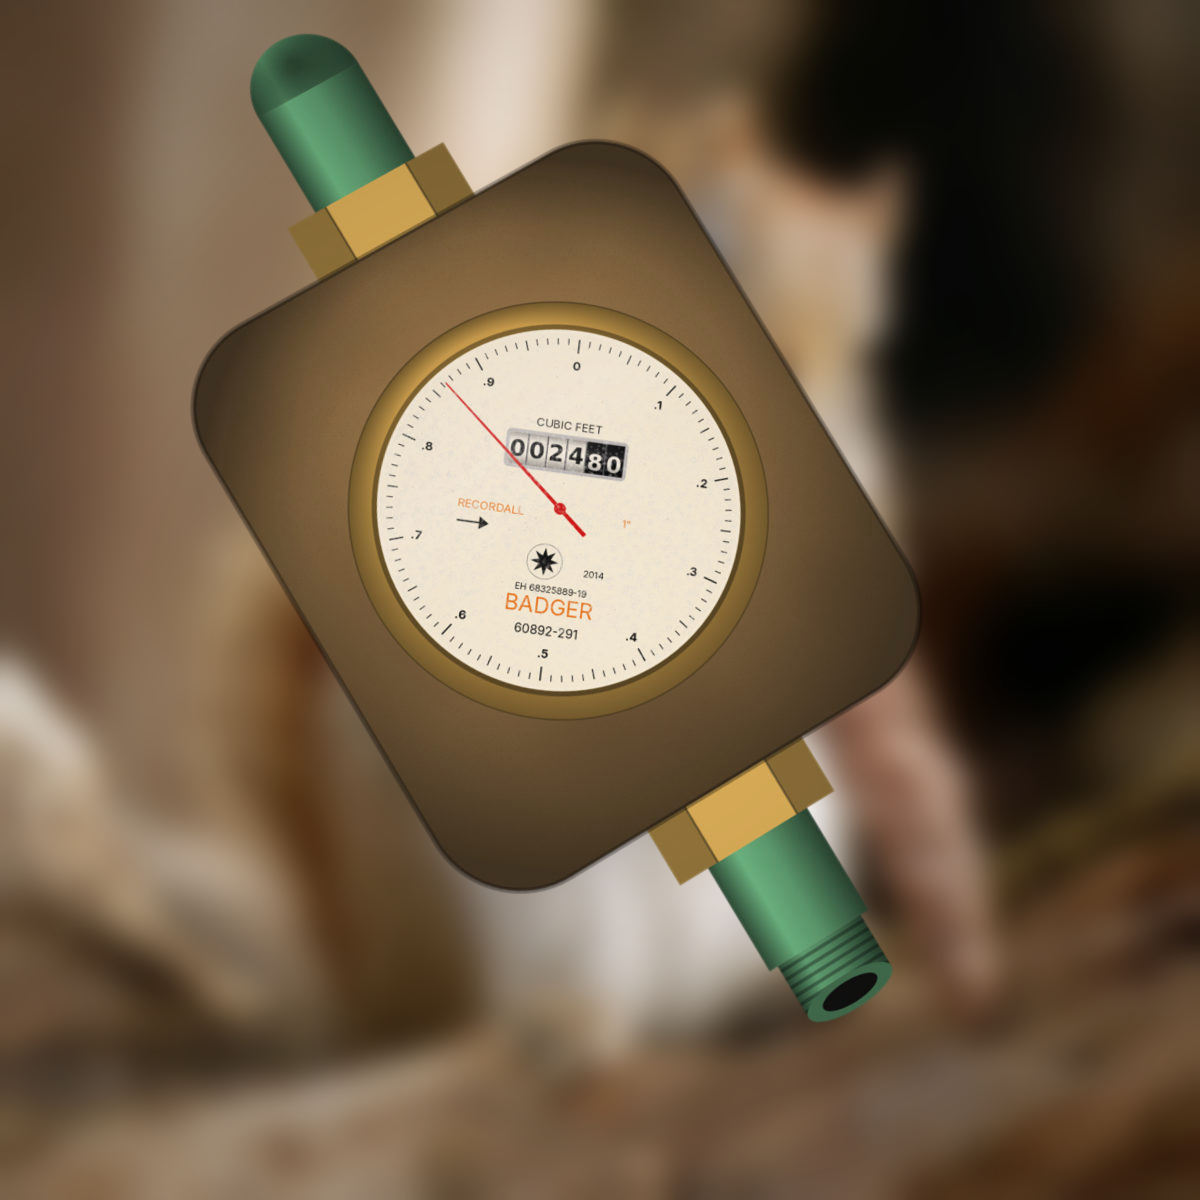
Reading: 2479.86; ft³
